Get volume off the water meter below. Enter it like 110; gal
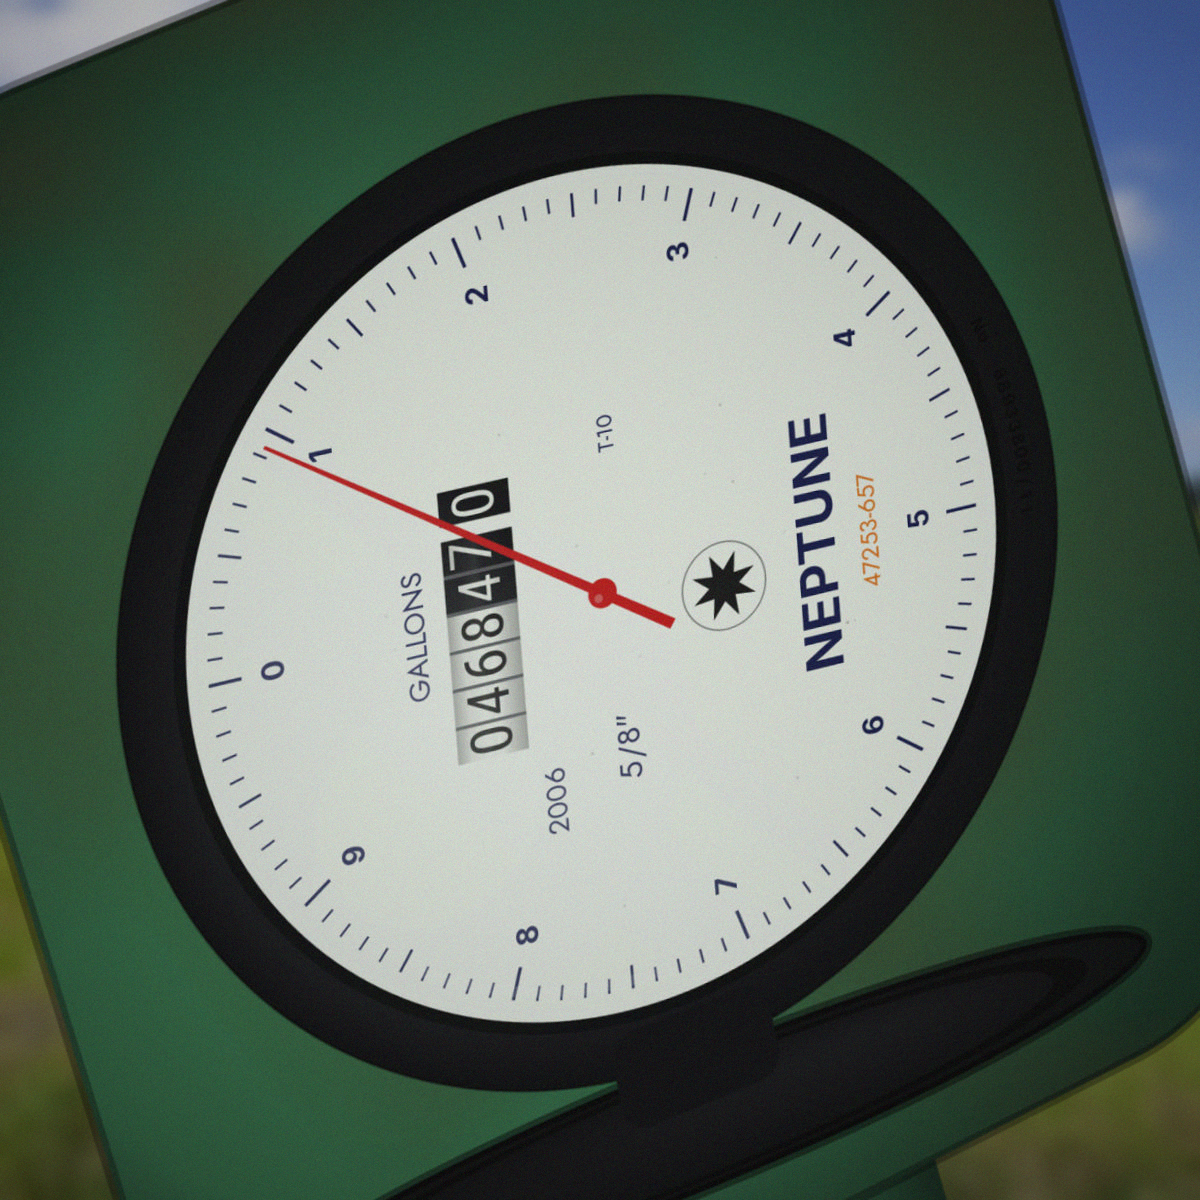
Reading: 468470.9; gal
